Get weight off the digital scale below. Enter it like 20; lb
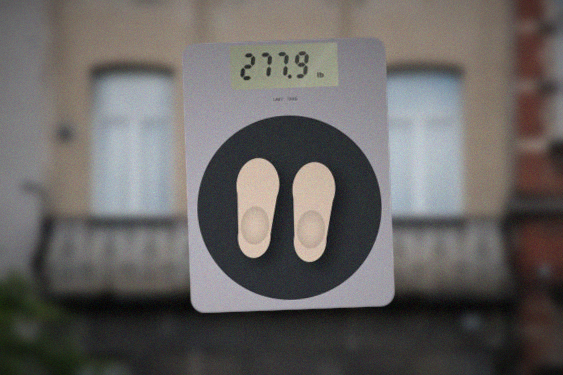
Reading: 277.9; lb
